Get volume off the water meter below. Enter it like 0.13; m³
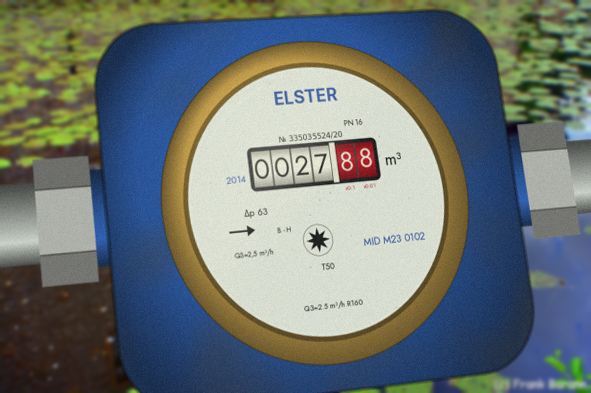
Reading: 27.88; m³
